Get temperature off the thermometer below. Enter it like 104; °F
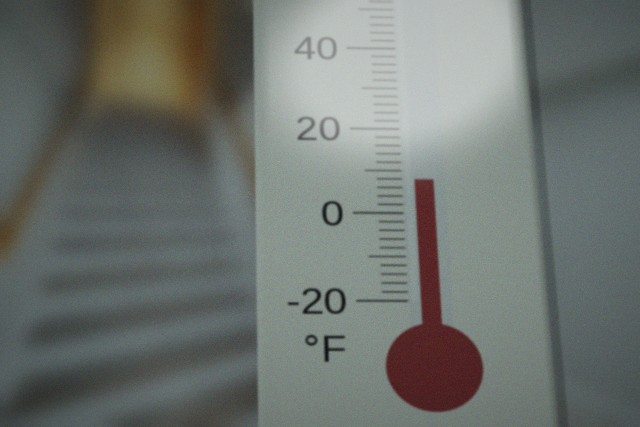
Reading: 8; °F
